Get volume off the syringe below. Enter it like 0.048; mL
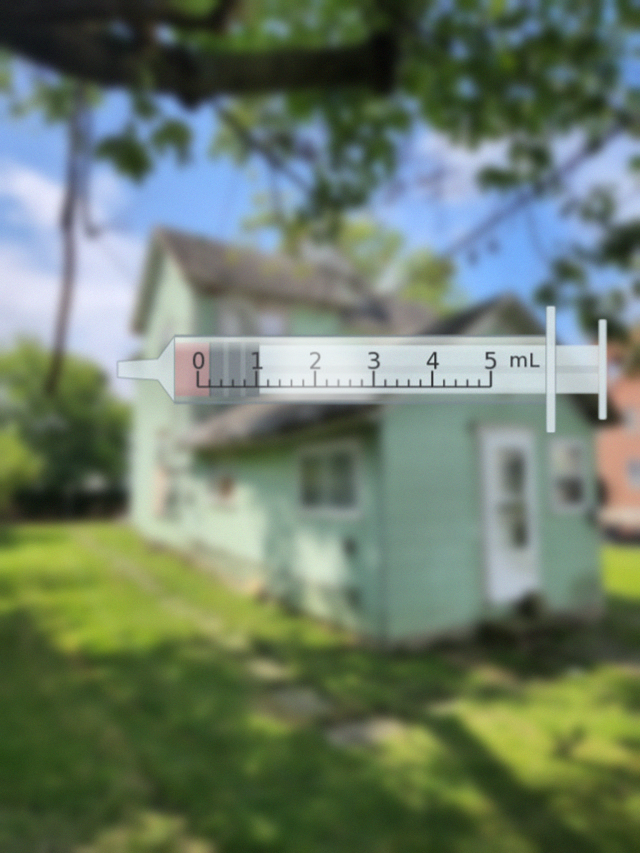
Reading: 0.2; mL
